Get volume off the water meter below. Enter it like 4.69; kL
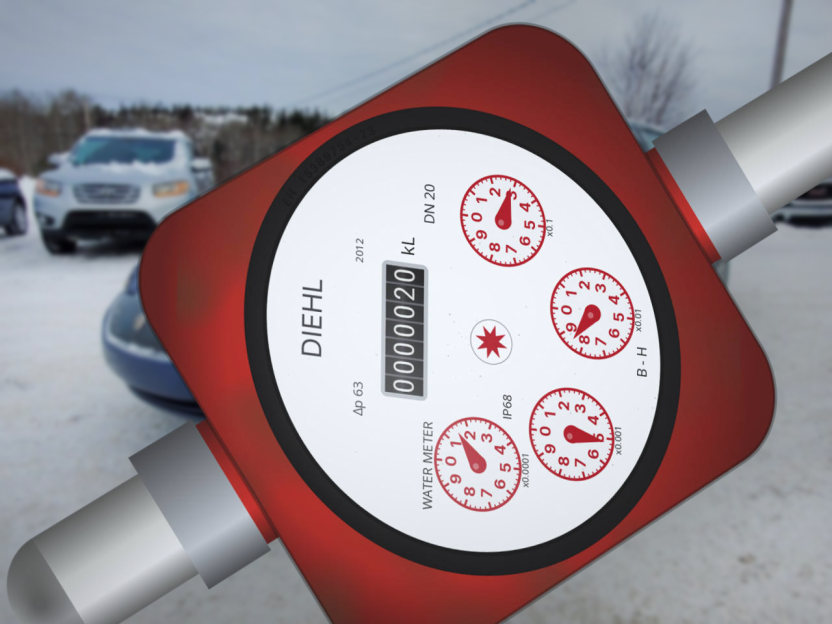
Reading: 20.2851; kL
